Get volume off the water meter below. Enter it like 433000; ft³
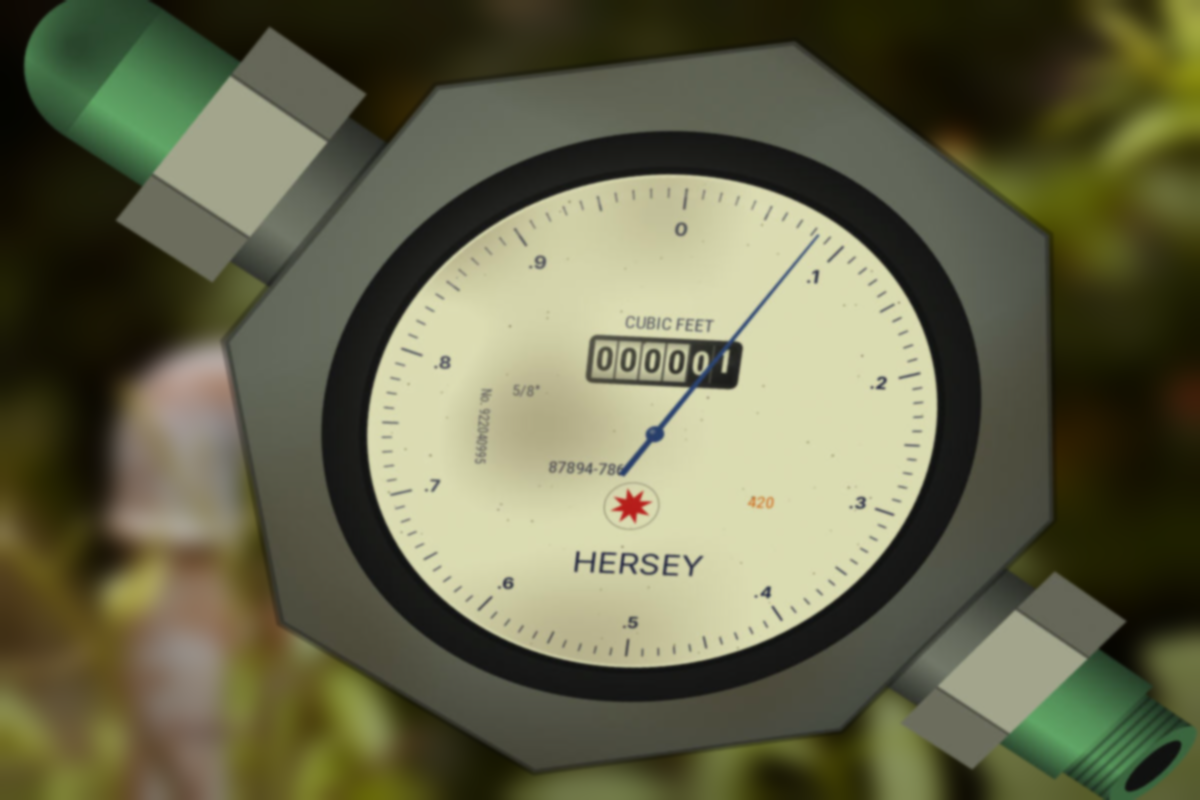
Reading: 1.08; ft³
